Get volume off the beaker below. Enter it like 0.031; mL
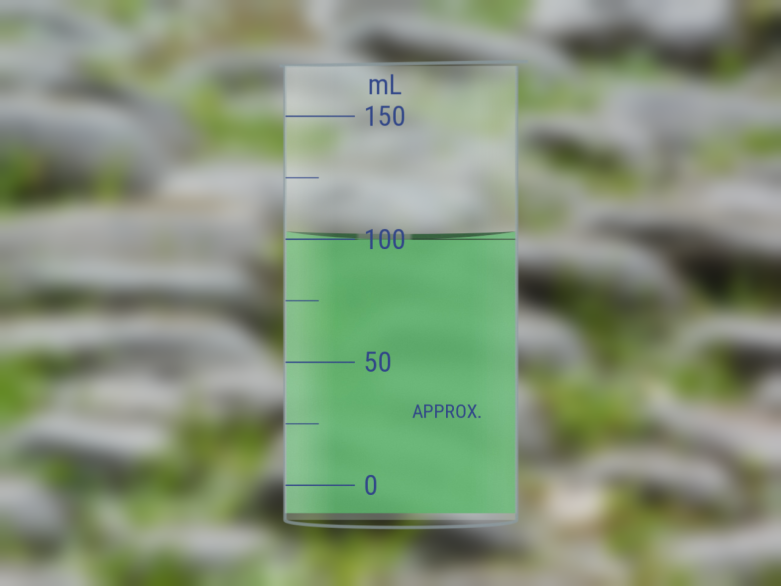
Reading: 100; mL
